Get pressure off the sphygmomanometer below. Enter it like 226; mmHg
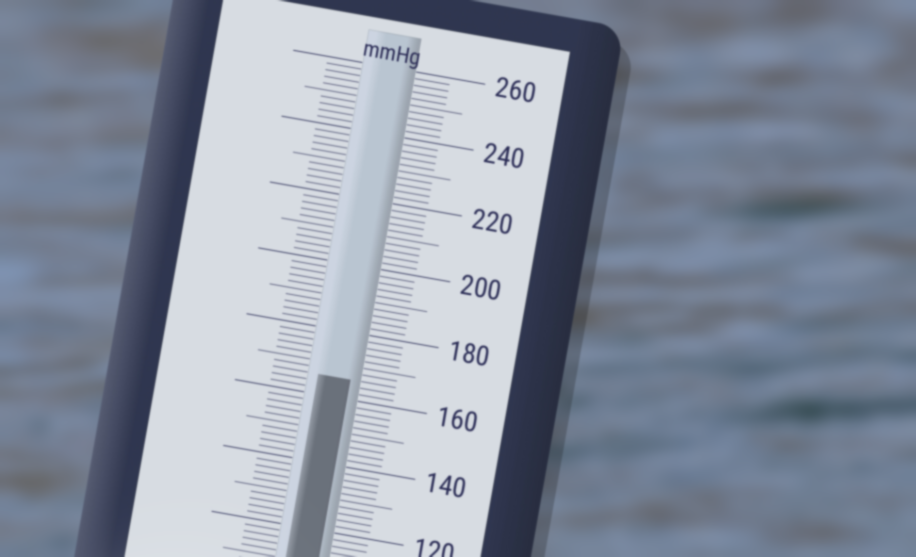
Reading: 166; mmHg
